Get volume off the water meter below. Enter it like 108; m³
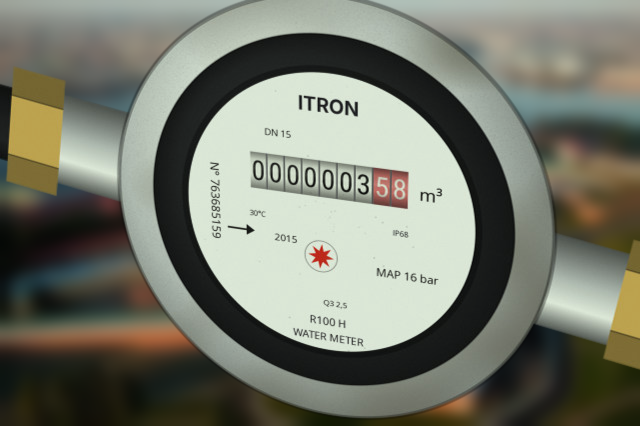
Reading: 3.58; m³
